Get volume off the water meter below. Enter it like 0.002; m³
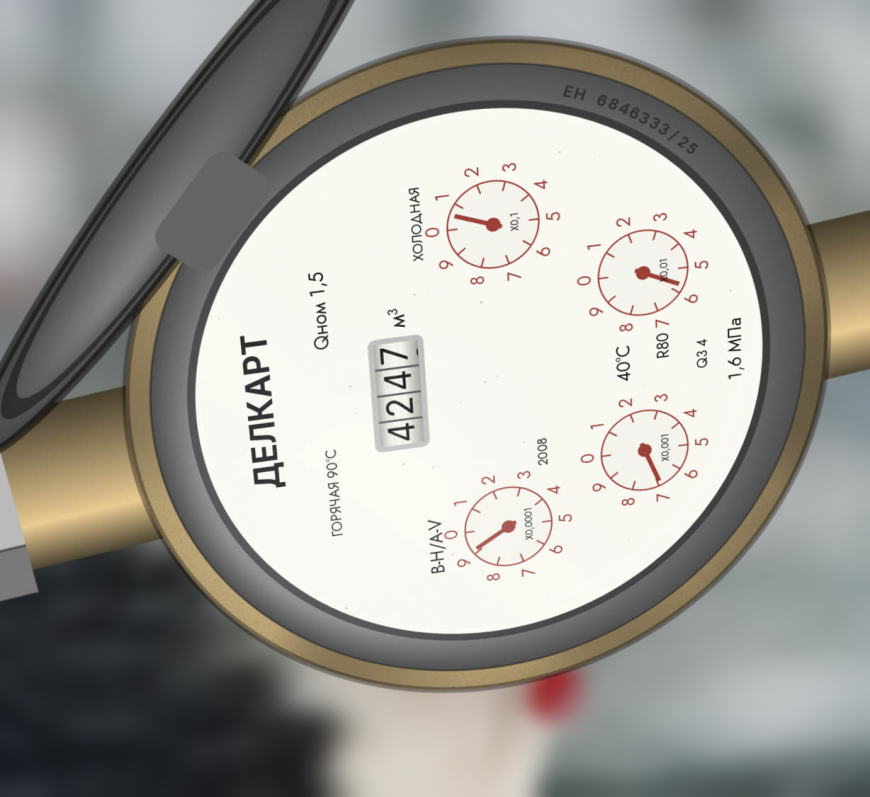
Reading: 4247.0569; m³
